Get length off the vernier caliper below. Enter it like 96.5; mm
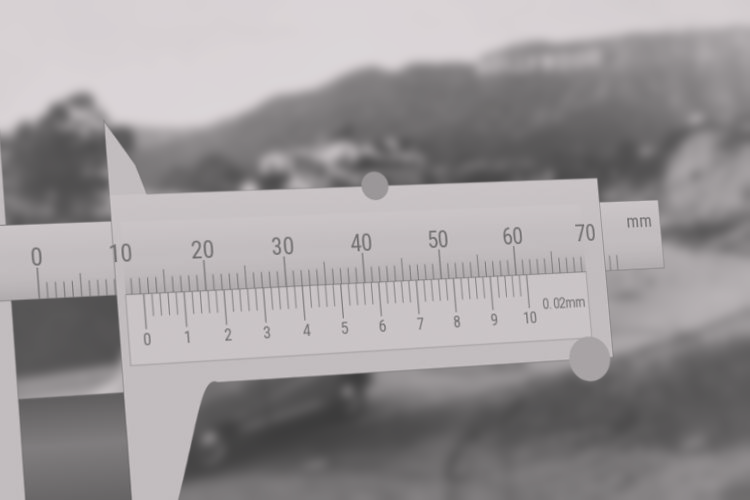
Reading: 12.4; mm
